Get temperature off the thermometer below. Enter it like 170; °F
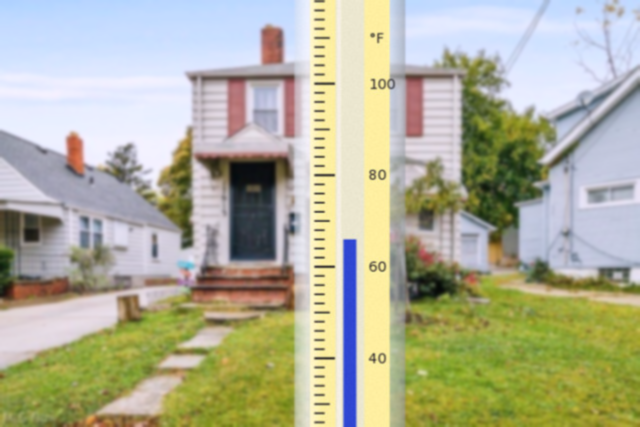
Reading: 66; °F
